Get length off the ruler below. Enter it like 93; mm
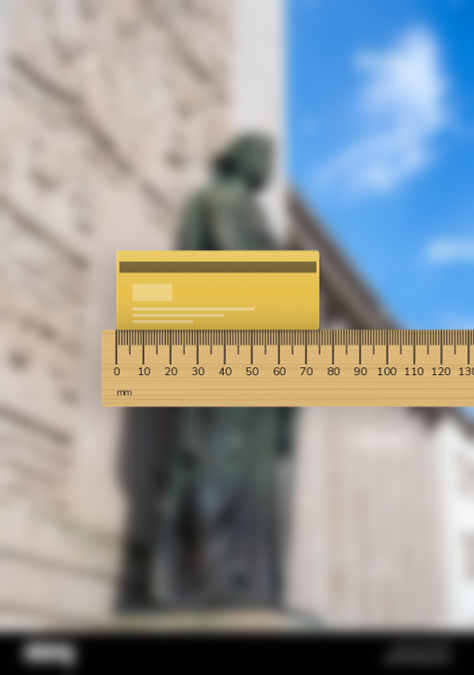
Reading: 75; mm
